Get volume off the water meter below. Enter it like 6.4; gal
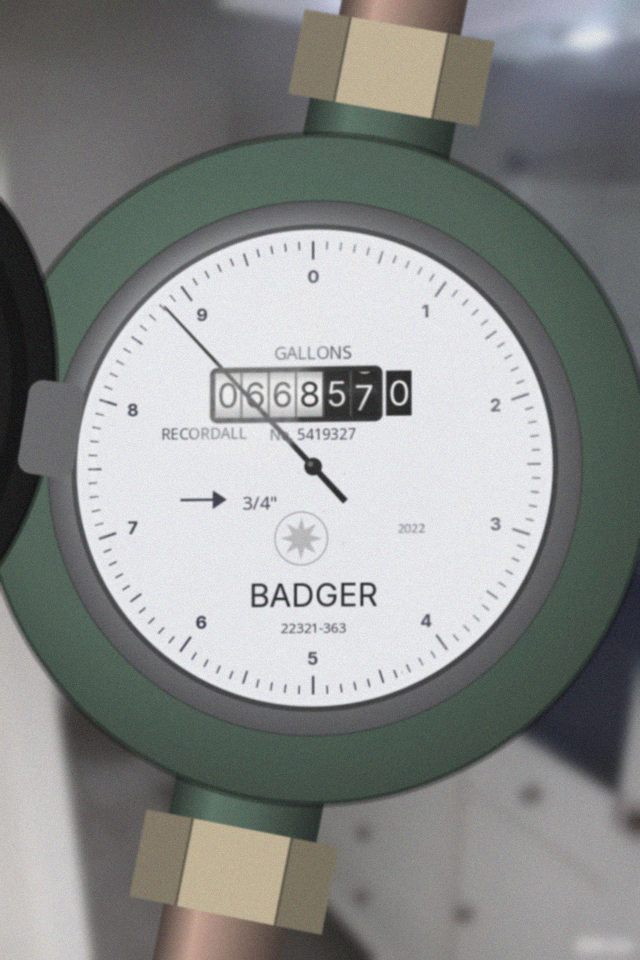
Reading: 668568.8; gal
